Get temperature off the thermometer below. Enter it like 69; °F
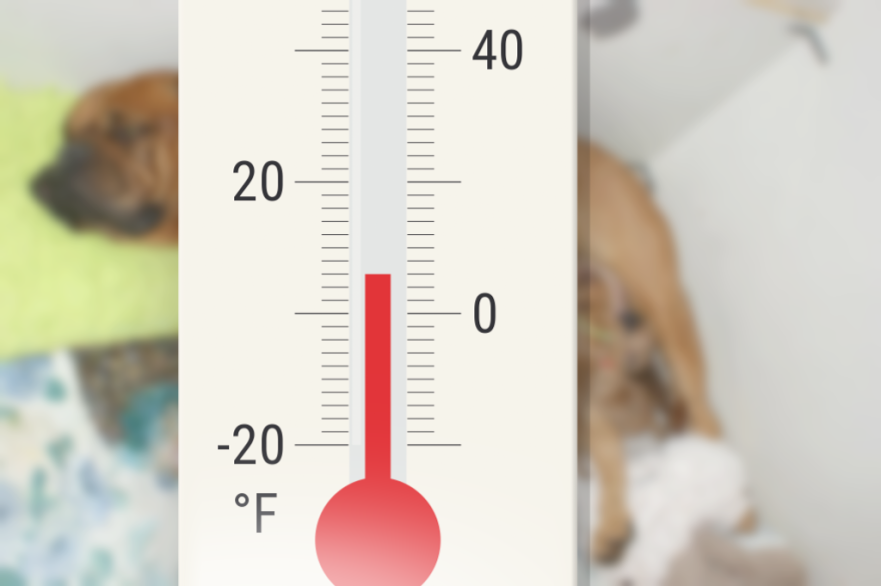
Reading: 6; °F
